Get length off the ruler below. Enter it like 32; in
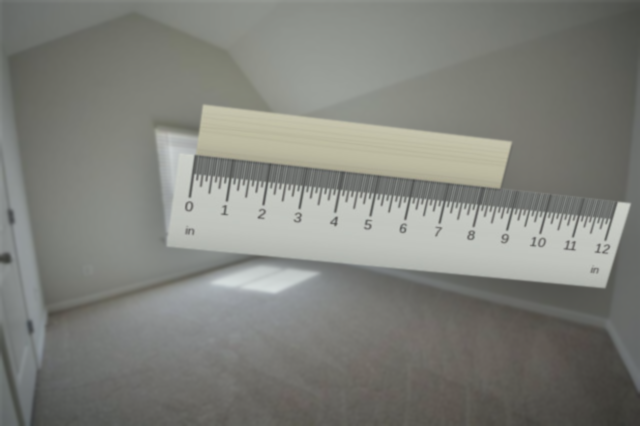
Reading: 8.5; in
